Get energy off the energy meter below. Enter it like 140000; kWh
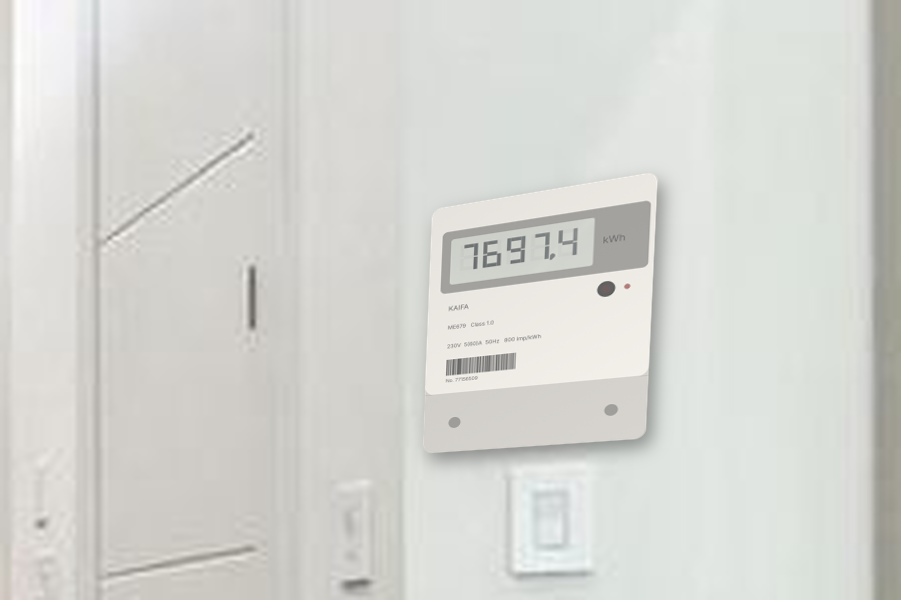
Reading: 7697.4; kWh
